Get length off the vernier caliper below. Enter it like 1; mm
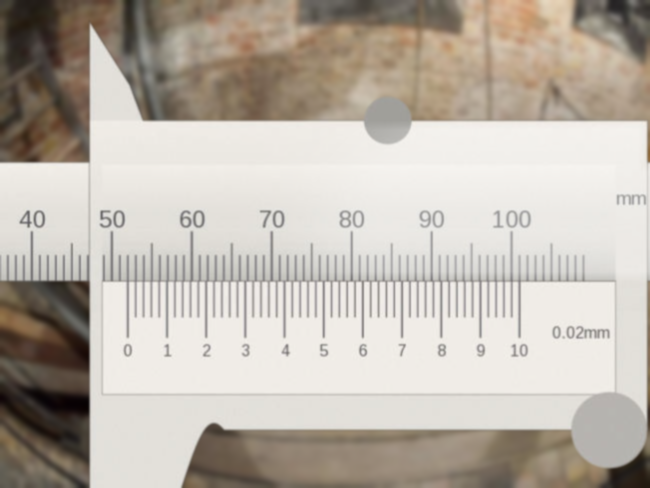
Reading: 52.0; mm
